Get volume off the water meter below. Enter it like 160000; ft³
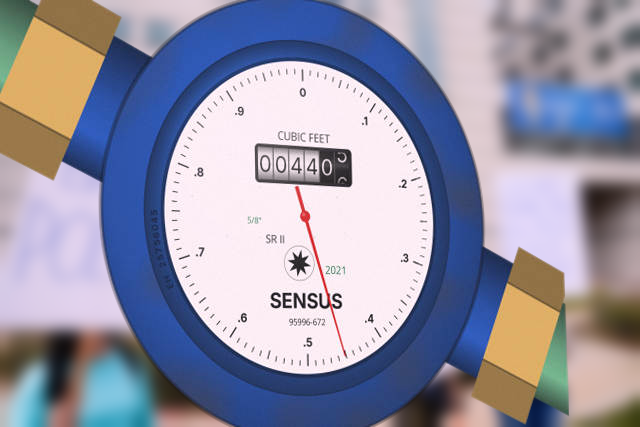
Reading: 4405.45; ft³
